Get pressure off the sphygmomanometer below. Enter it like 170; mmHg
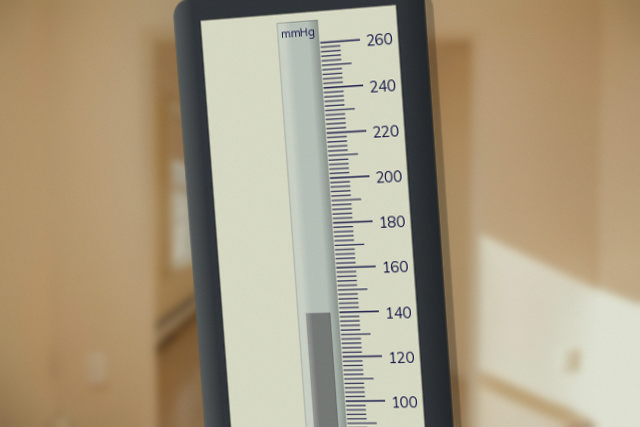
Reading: 140; mmHg
